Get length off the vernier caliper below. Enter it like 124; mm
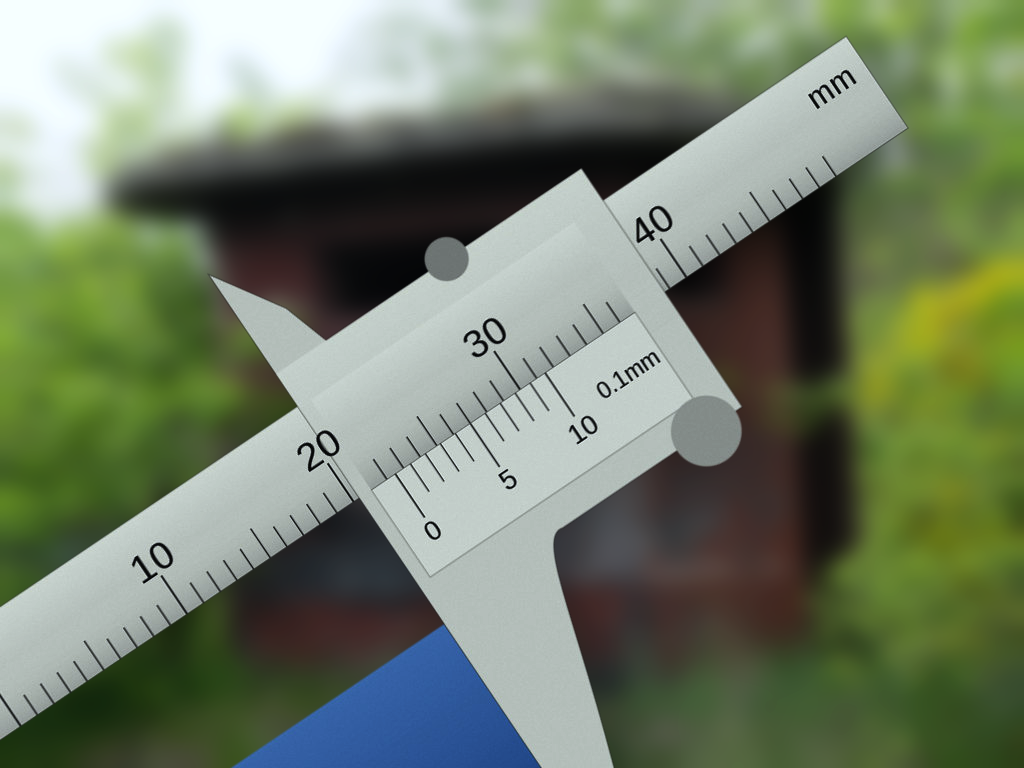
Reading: 22.5; mm
